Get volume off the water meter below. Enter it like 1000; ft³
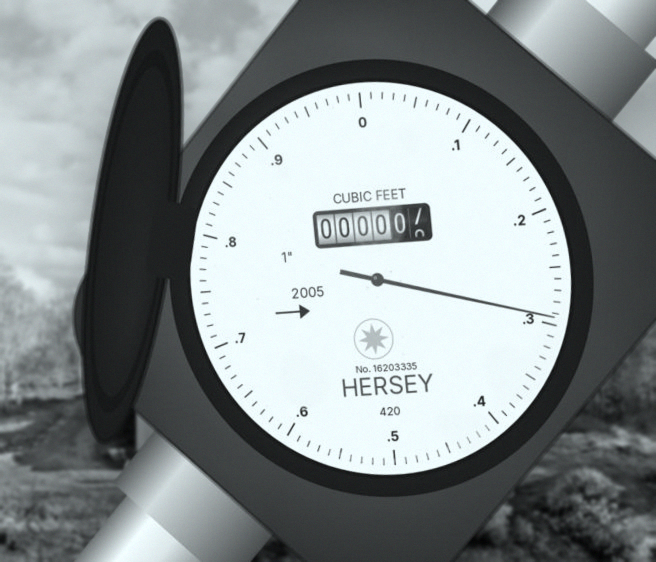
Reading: 7.29; ft³
